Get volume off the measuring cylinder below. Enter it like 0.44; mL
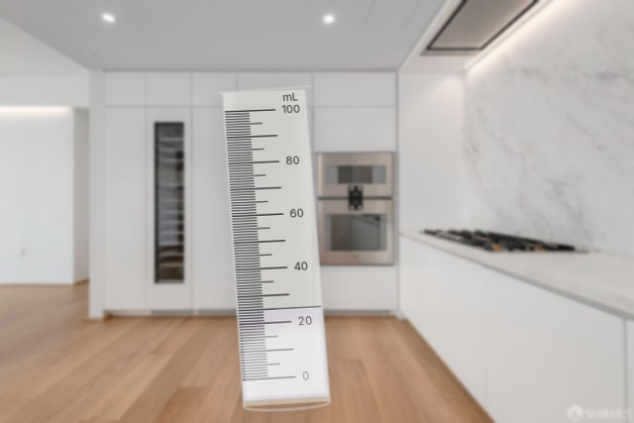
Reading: 25; mL
